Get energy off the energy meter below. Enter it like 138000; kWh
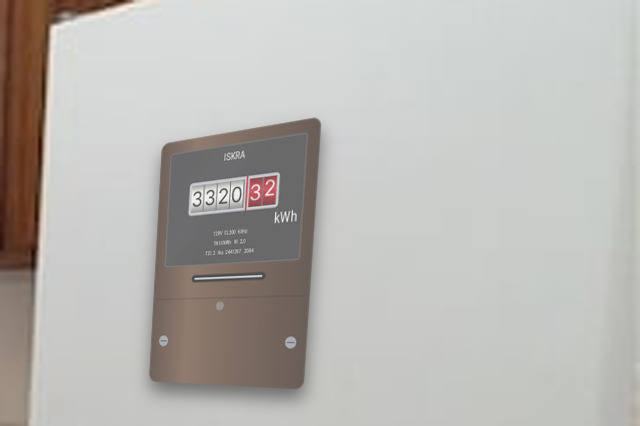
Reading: 3320.32; kWh
